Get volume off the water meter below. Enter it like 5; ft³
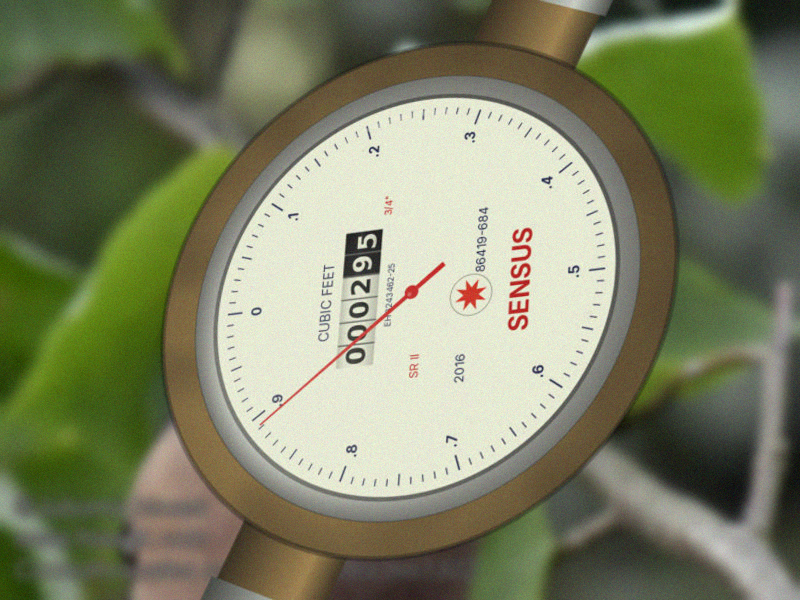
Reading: 294.89; ft³
